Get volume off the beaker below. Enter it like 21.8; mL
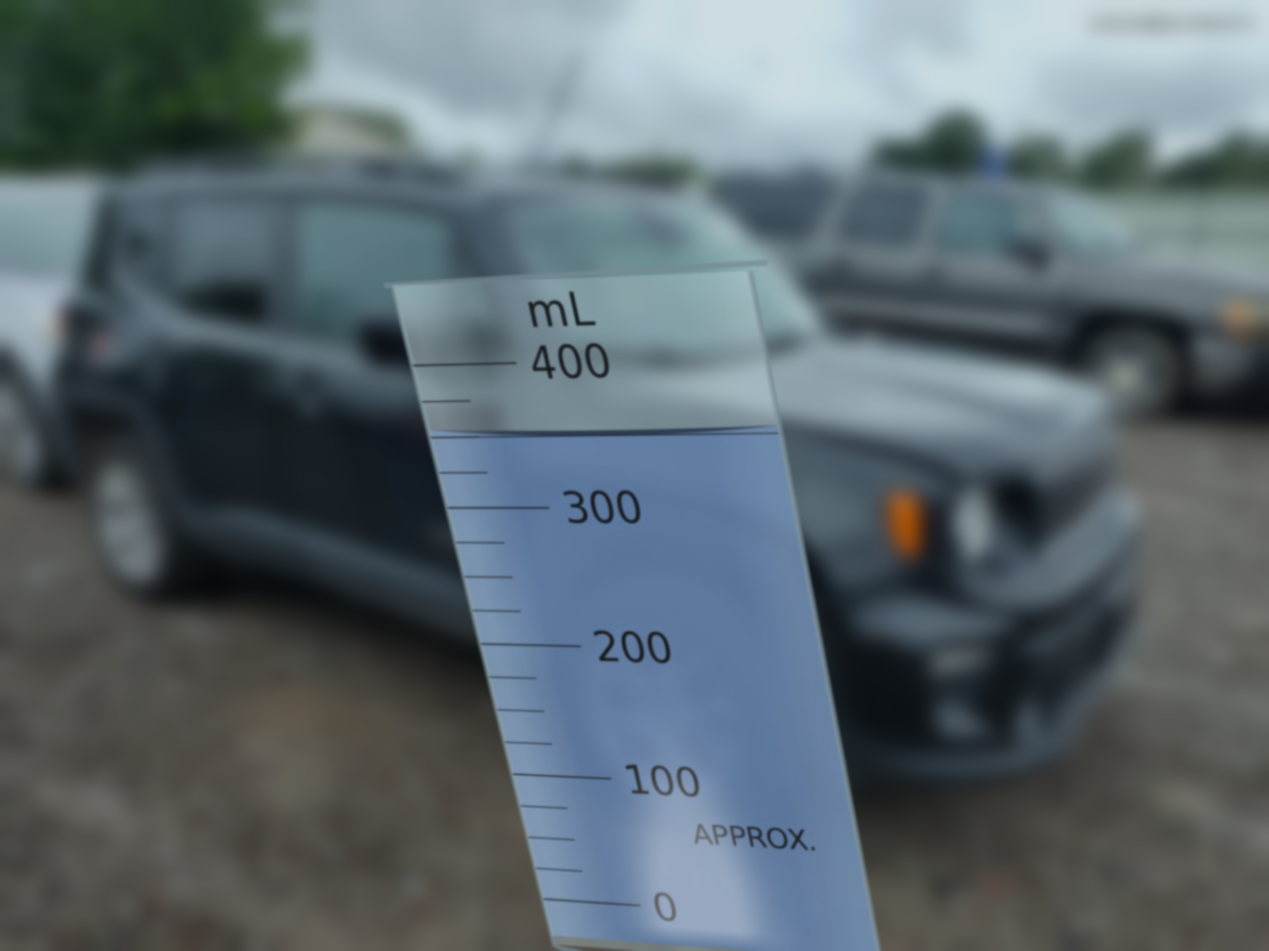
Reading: 350; mL
